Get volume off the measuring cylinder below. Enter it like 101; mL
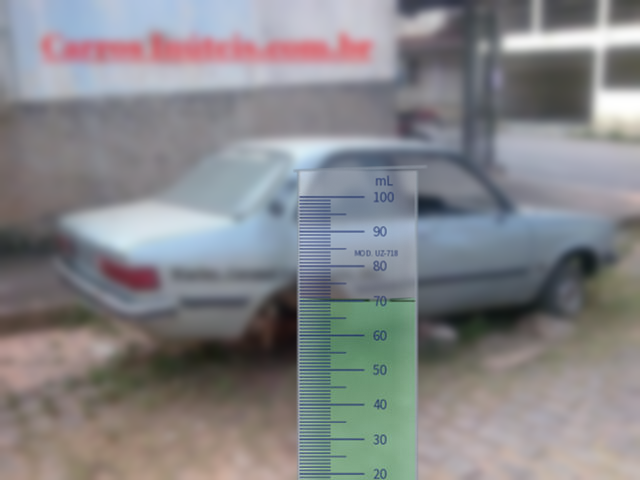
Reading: 70; mL
